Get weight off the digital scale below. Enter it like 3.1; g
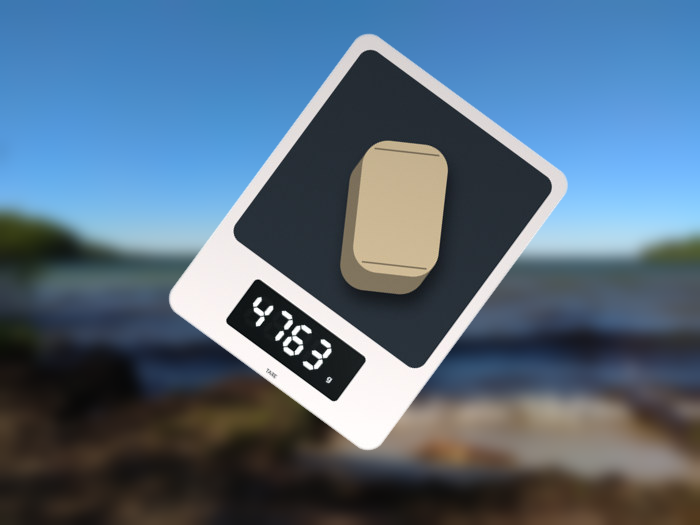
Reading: 4763; g
